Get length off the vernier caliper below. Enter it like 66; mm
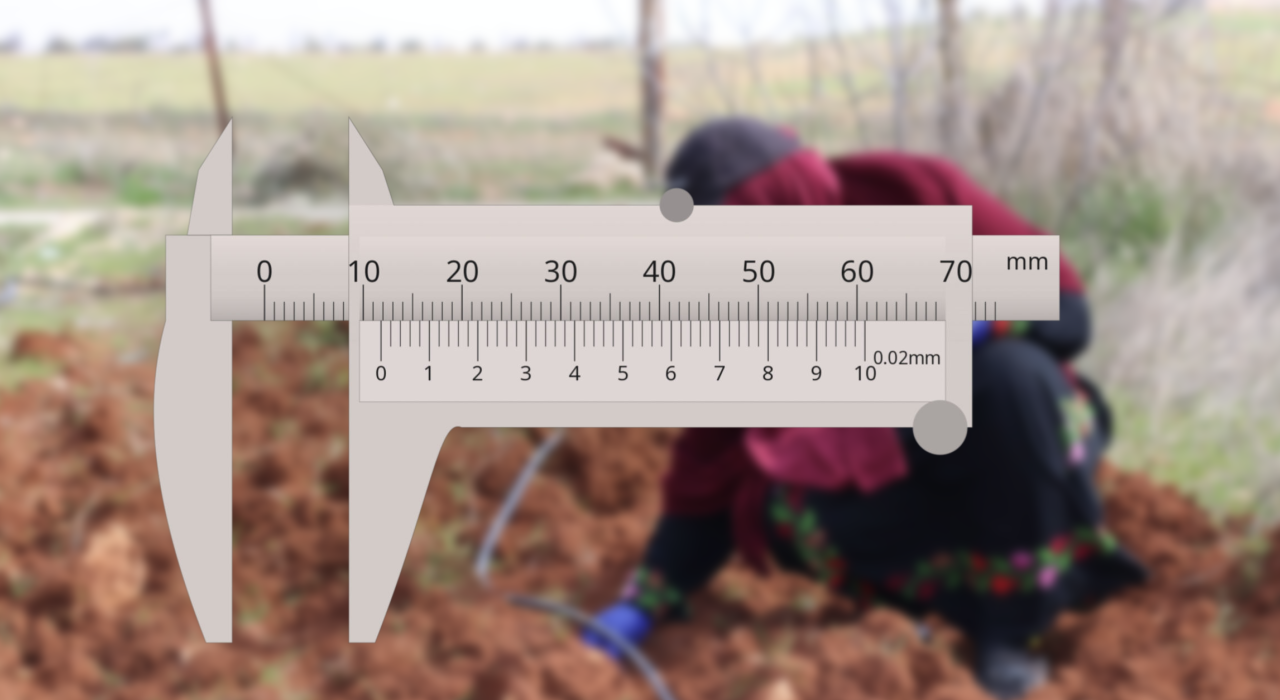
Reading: 11.8; mm
